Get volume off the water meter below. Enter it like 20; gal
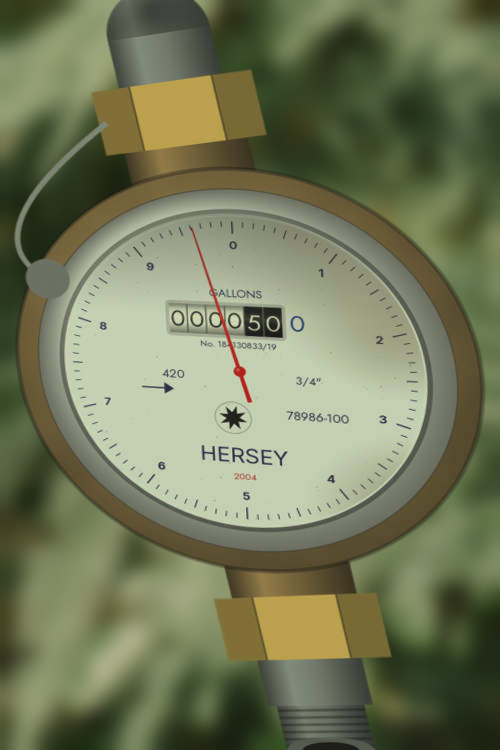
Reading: 499.6; gal
